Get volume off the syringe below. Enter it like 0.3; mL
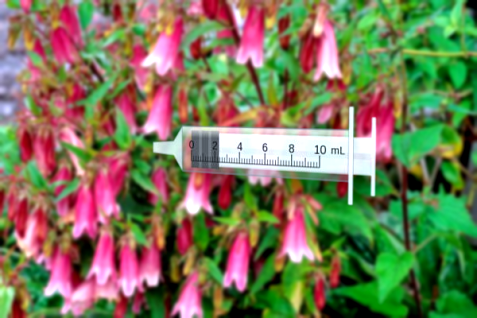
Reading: 0; mL
